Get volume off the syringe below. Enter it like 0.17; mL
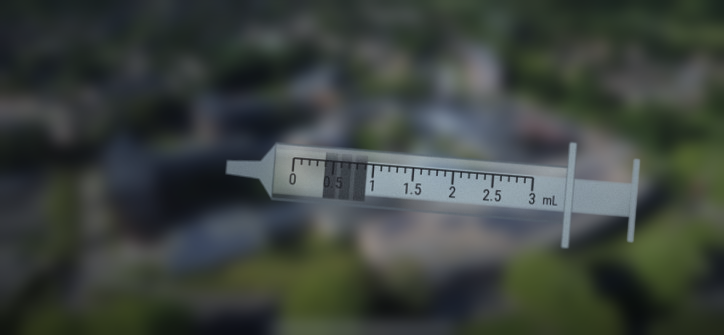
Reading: 0.4; mL
